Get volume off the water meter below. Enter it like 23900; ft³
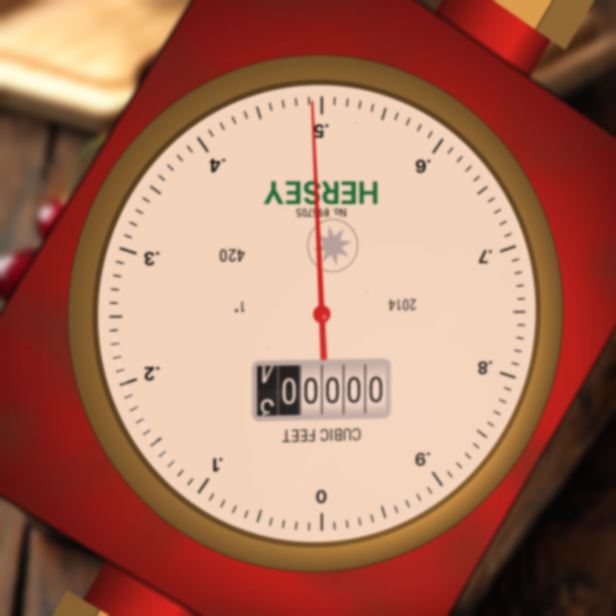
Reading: 3.49; ft³
